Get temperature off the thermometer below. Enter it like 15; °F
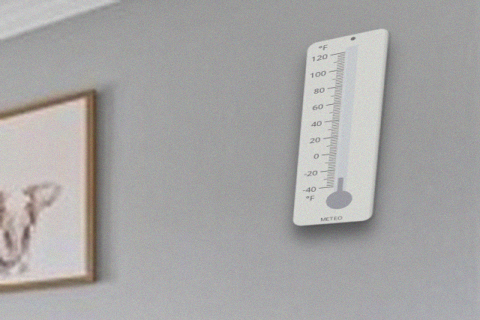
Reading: -30; °F
